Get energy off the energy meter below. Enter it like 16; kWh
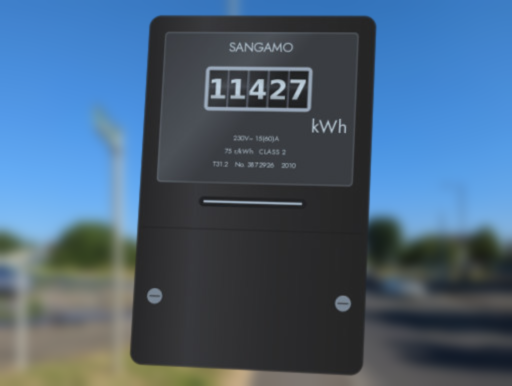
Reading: 11427; kWh
